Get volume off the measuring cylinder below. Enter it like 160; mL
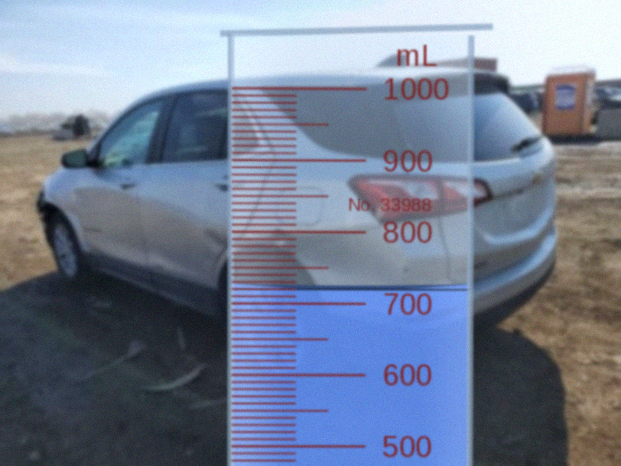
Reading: 720; mL
